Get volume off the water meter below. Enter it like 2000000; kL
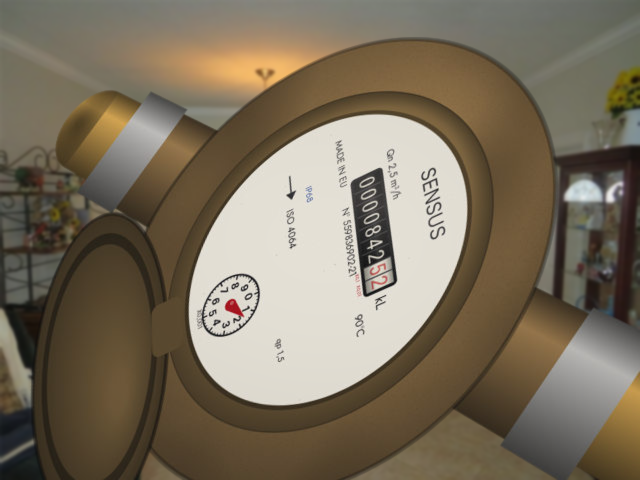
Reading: 842.521; kL
